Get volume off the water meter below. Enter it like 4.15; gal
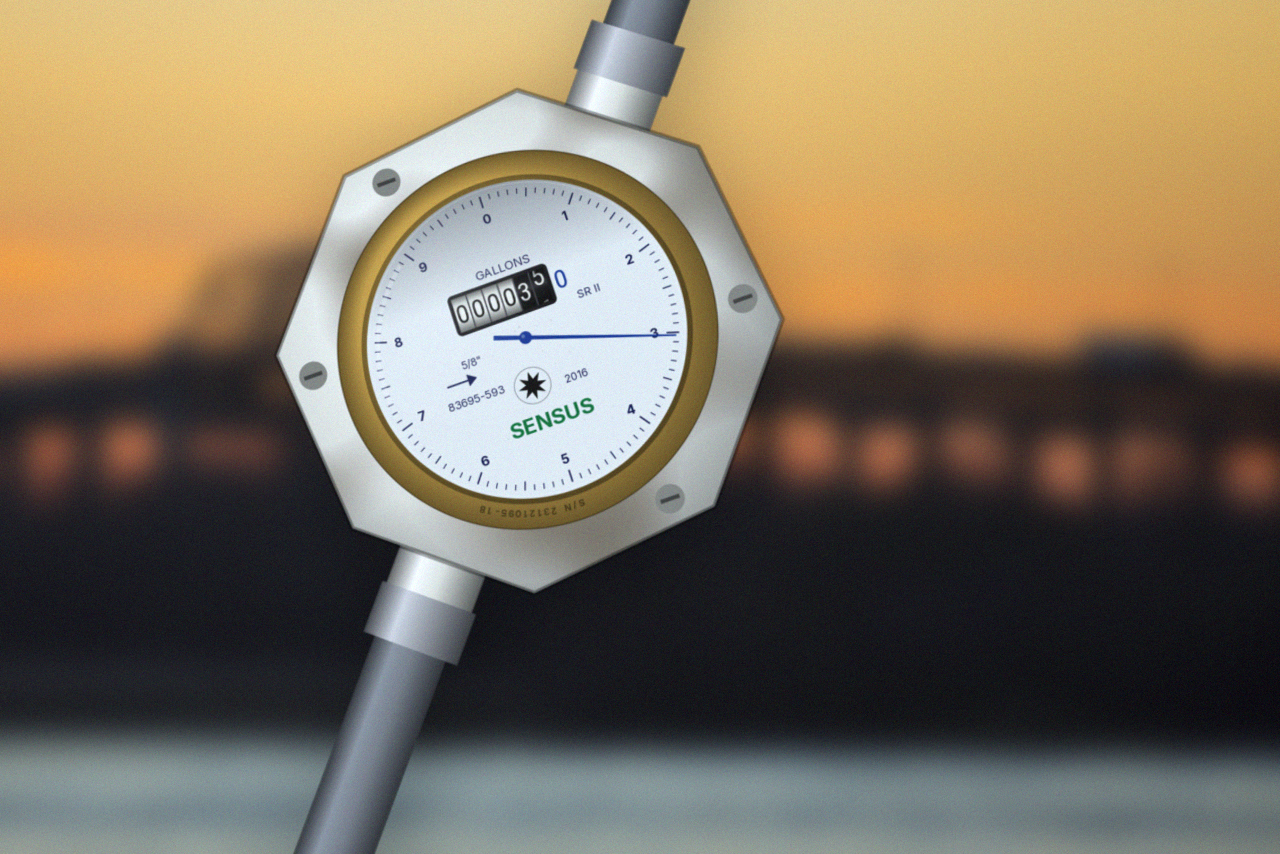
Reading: 353.0; gal
